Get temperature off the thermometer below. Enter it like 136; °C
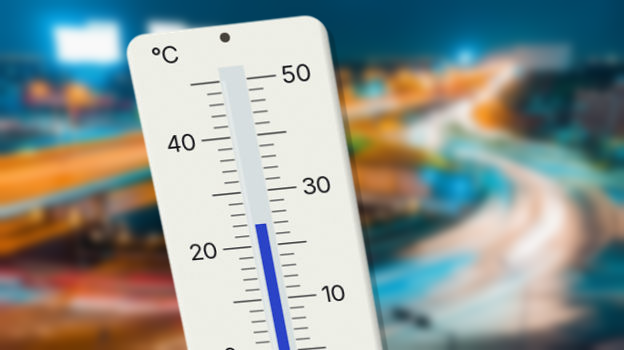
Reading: 24; °C
